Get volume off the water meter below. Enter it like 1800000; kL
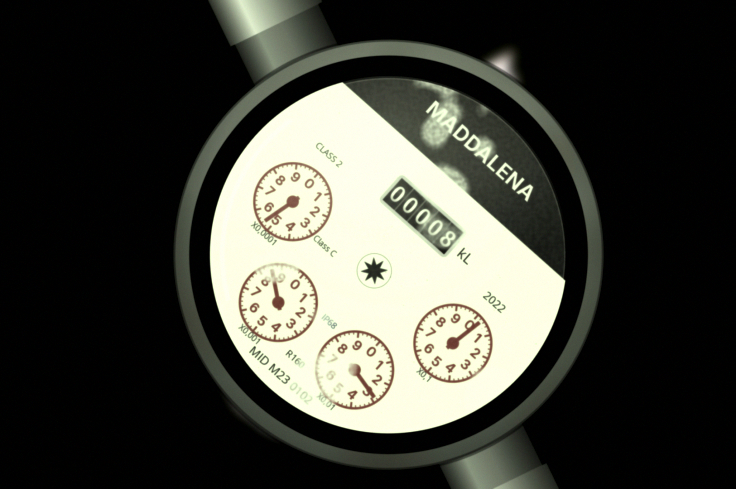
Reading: 8.0285; kL
